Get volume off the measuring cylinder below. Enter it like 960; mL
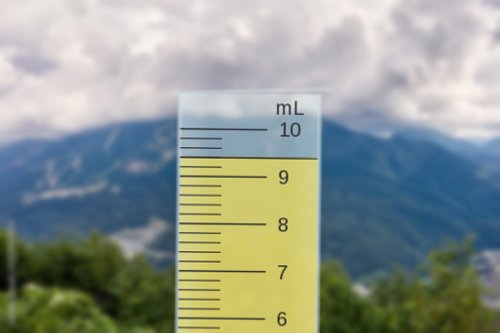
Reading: 9.4; mL
